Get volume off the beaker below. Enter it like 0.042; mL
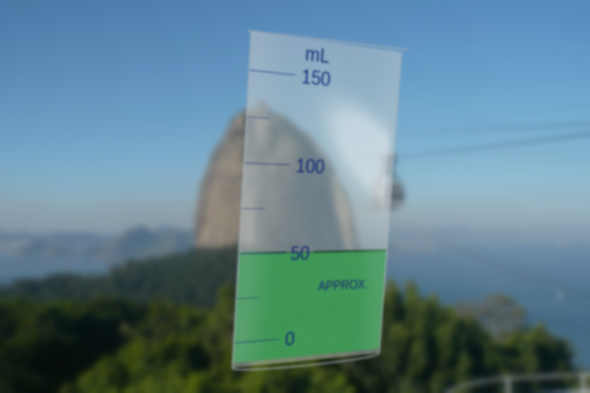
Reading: 50; mL
